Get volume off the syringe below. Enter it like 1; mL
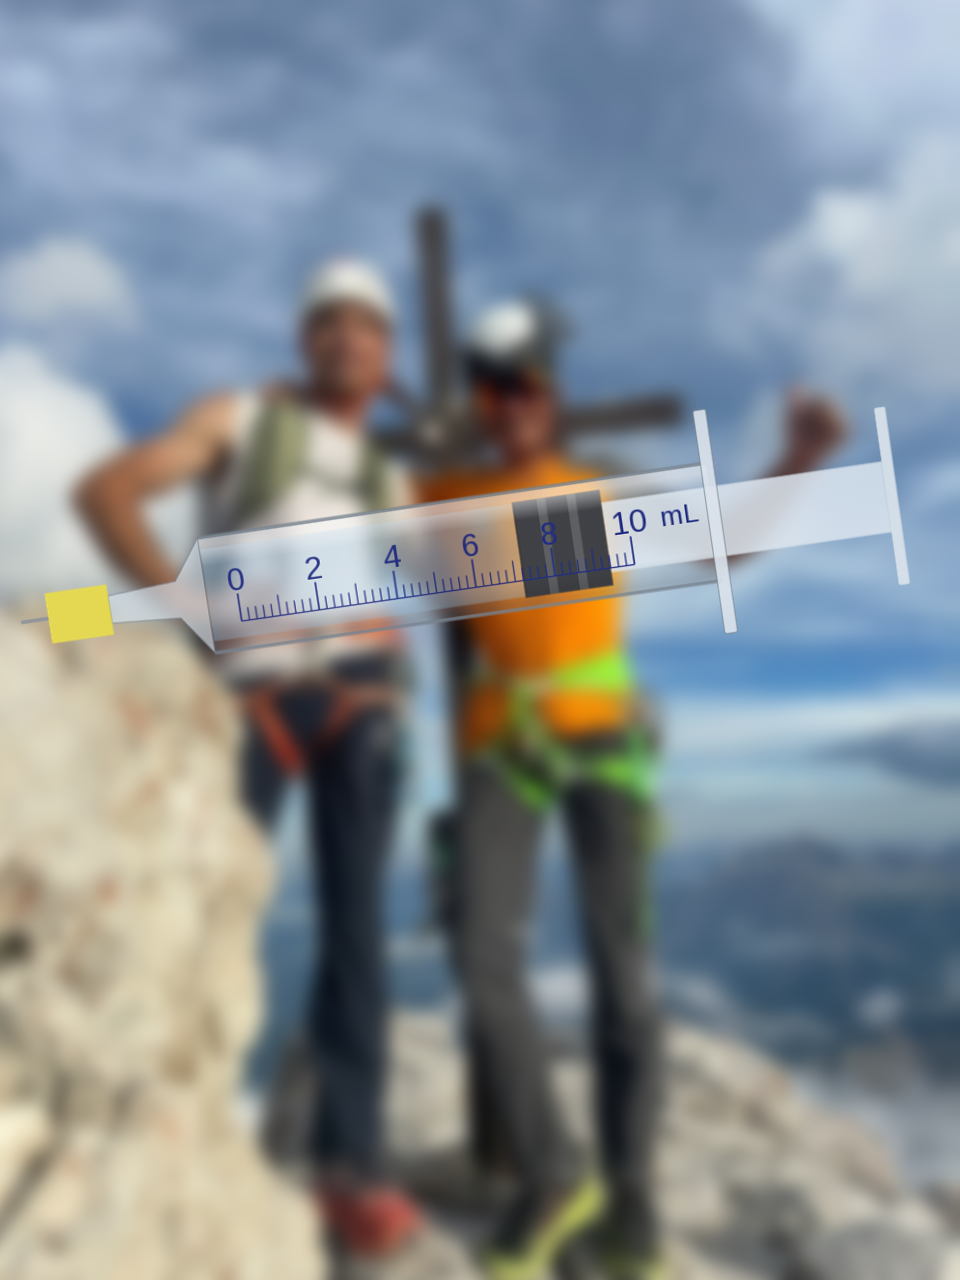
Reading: 7.2; mL
